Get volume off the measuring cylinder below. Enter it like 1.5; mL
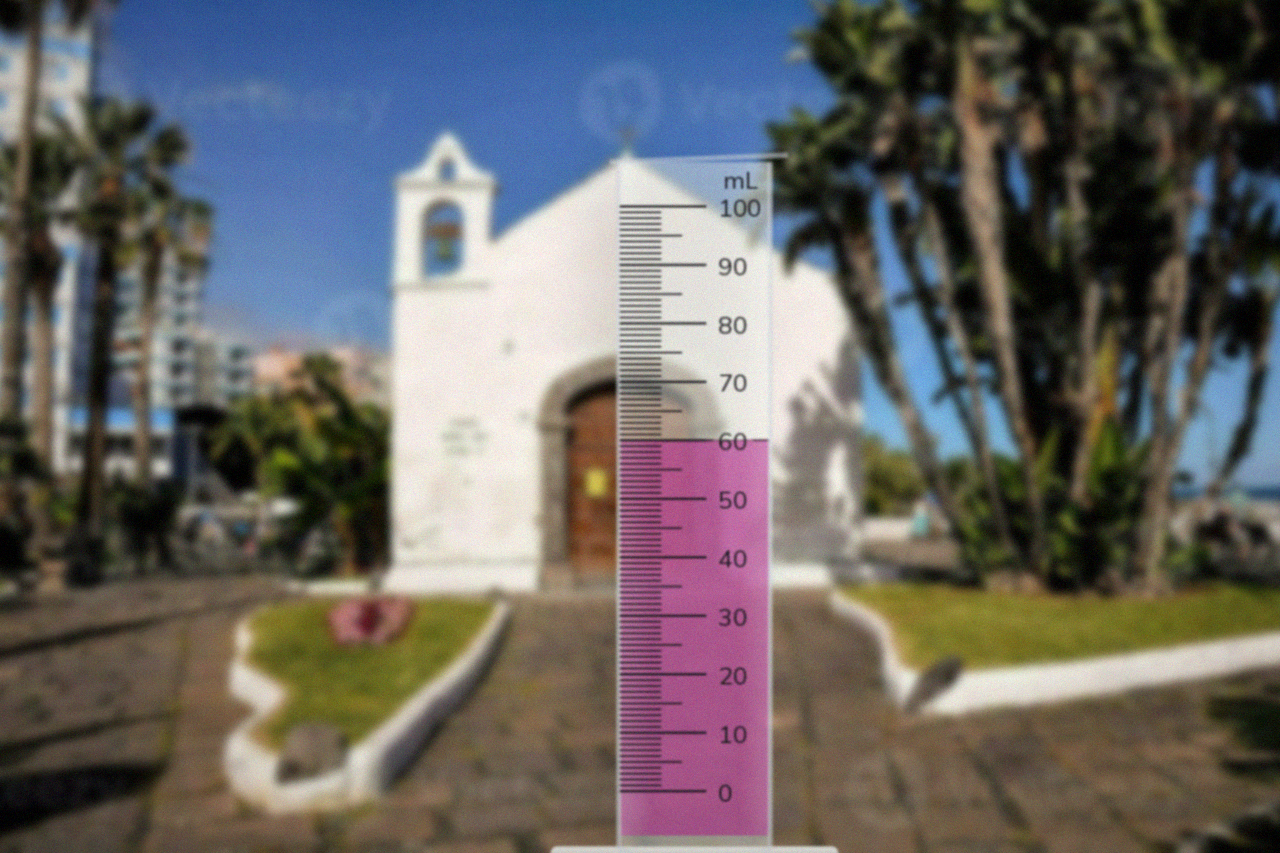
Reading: 60; mL
